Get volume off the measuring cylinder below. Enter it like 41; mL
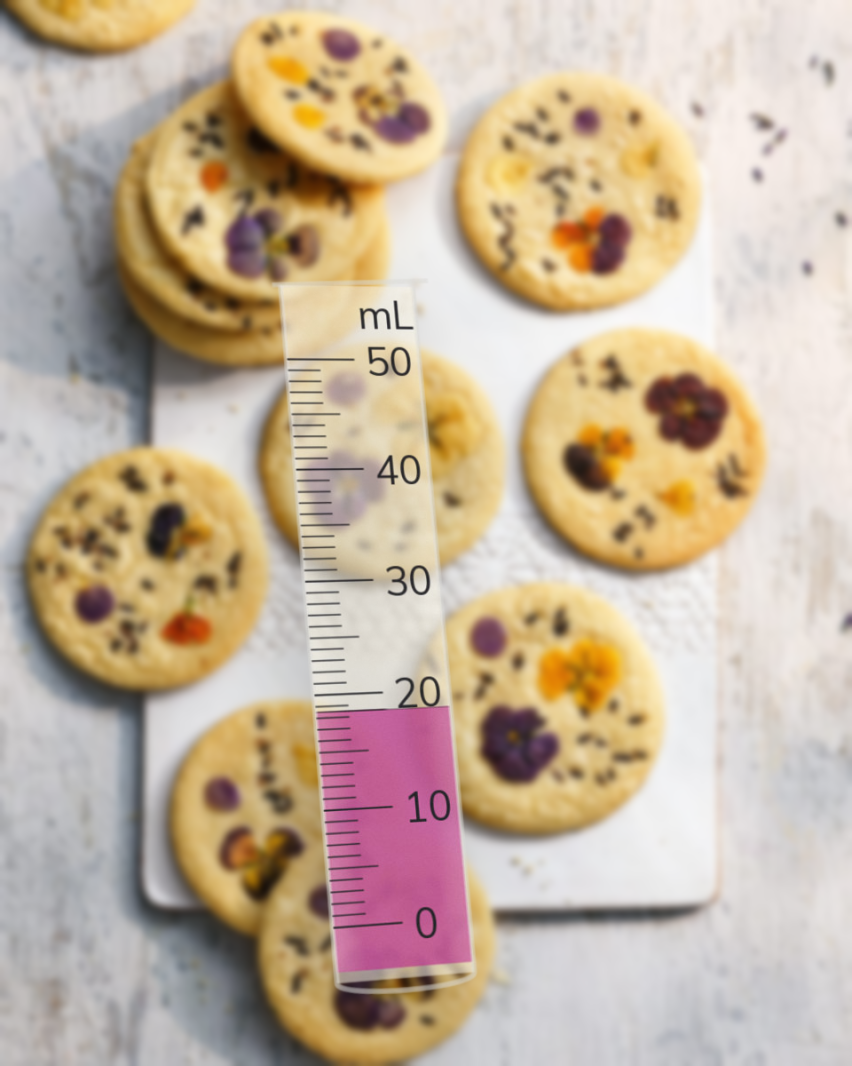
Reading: 18.5; mL
